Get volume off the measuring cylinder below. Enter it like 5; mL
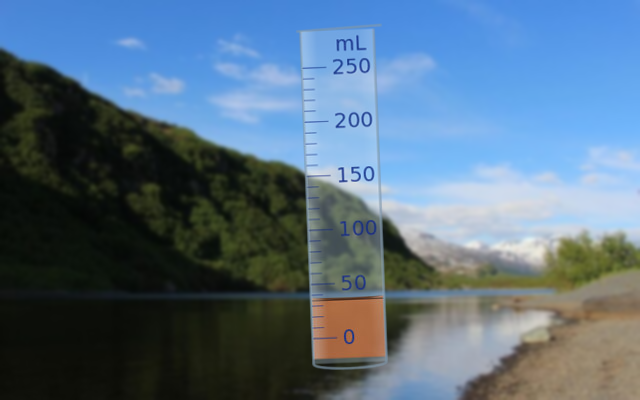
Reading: 35; mL
